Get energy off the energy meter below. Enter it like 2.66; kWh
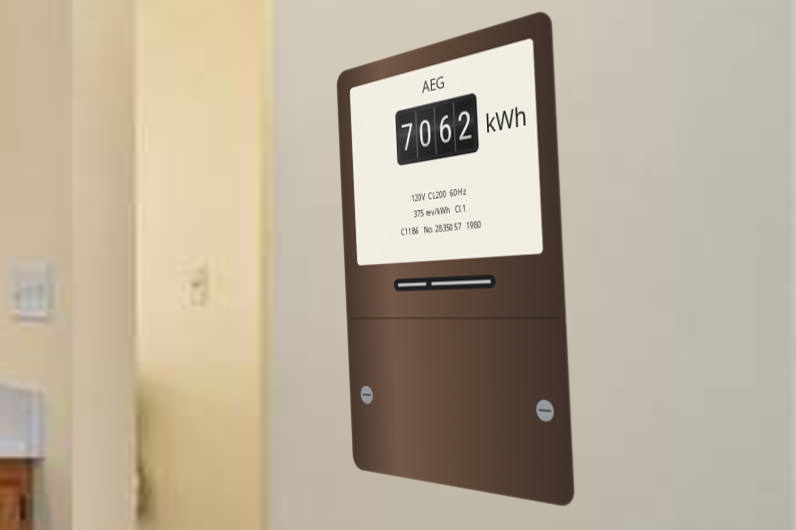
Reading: 7062; kWh
